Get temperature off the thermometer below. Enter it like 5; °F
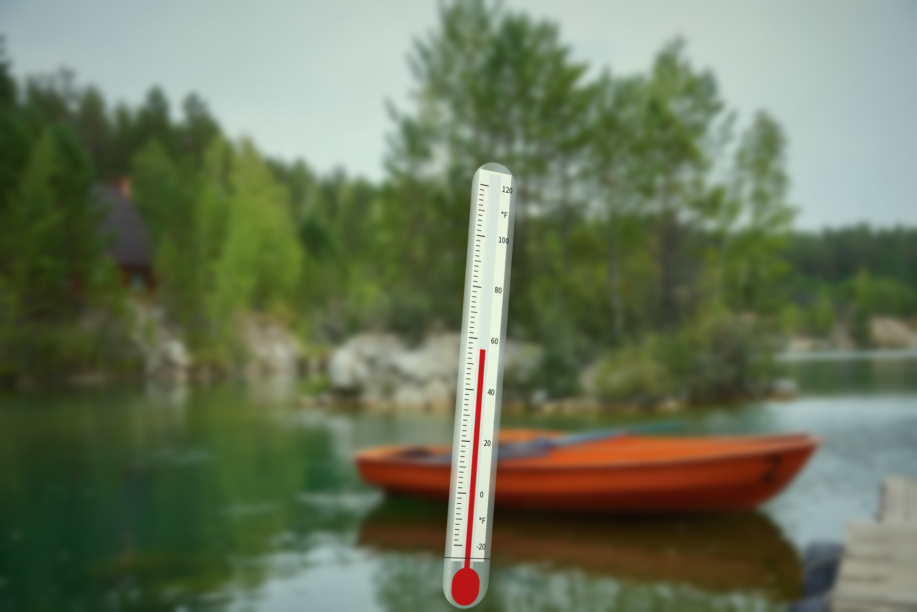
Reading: 56; °F
